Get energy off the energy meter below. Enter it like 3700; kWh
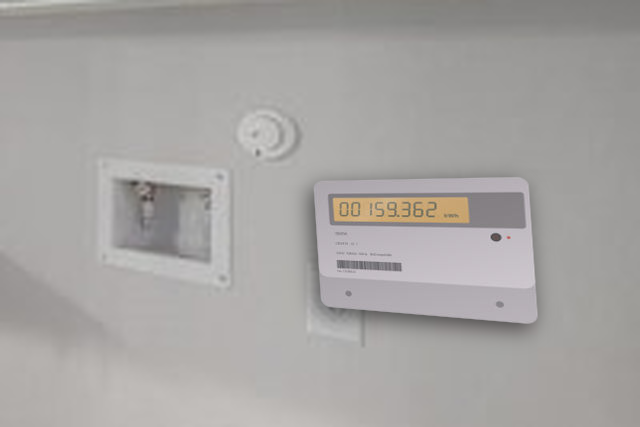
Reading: 159.362; kWh
